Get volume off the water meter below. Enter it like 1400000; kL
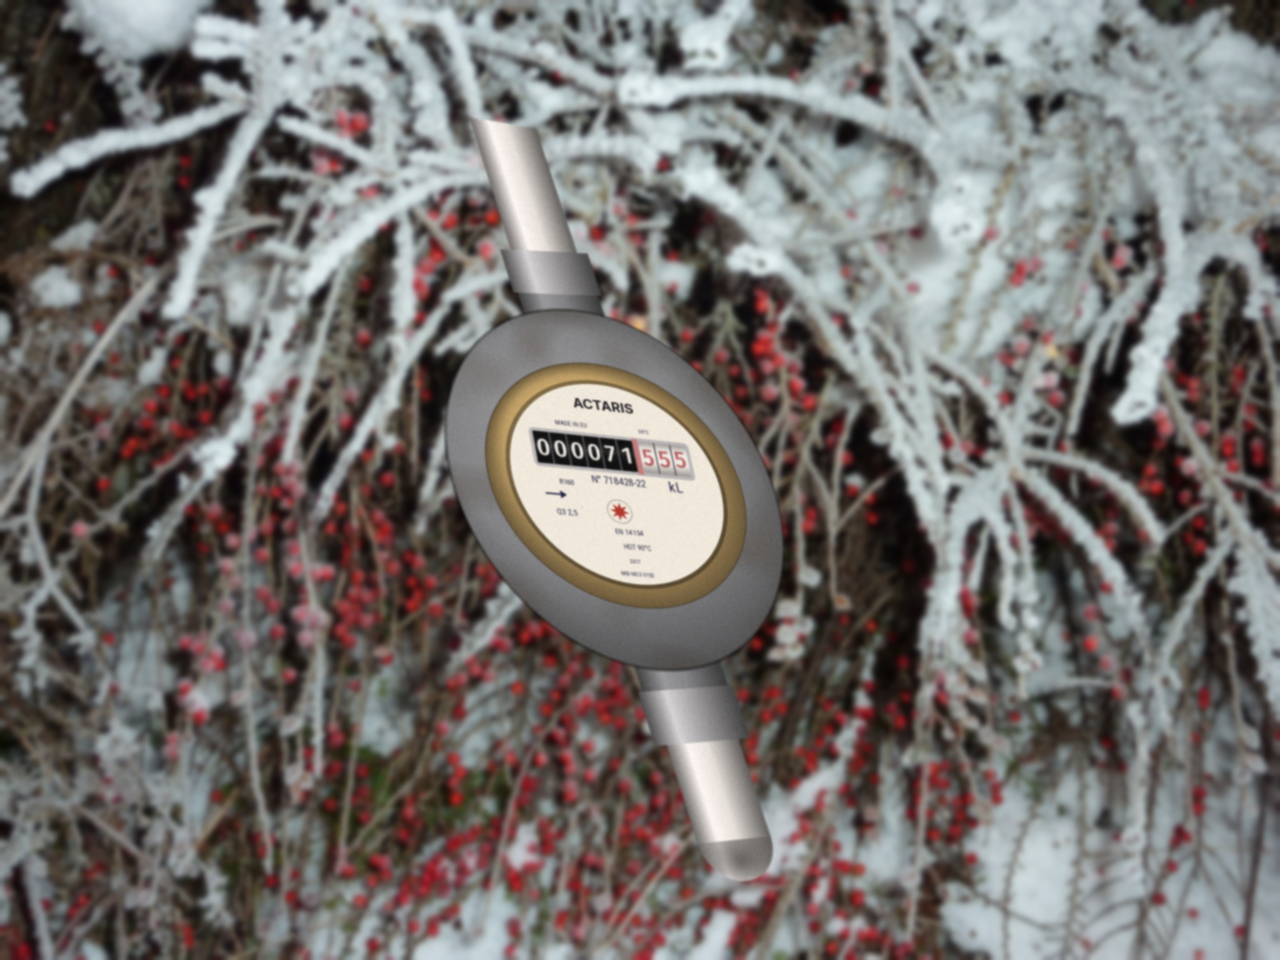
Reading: 71.555; kL
